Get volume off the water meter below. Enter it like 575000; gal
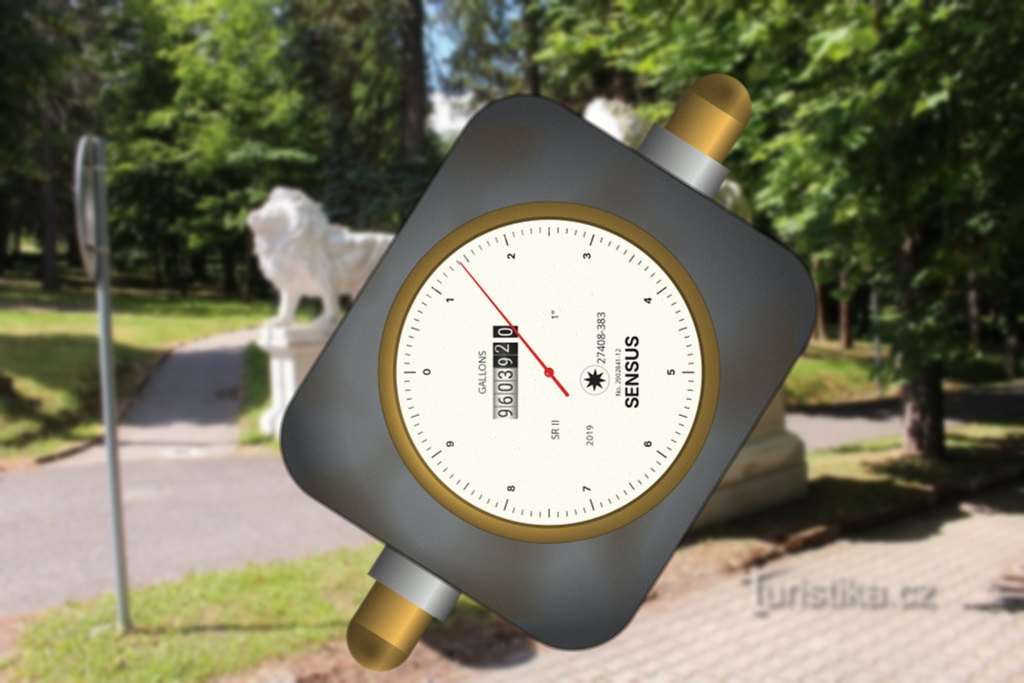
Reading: 9603921.4; gal
